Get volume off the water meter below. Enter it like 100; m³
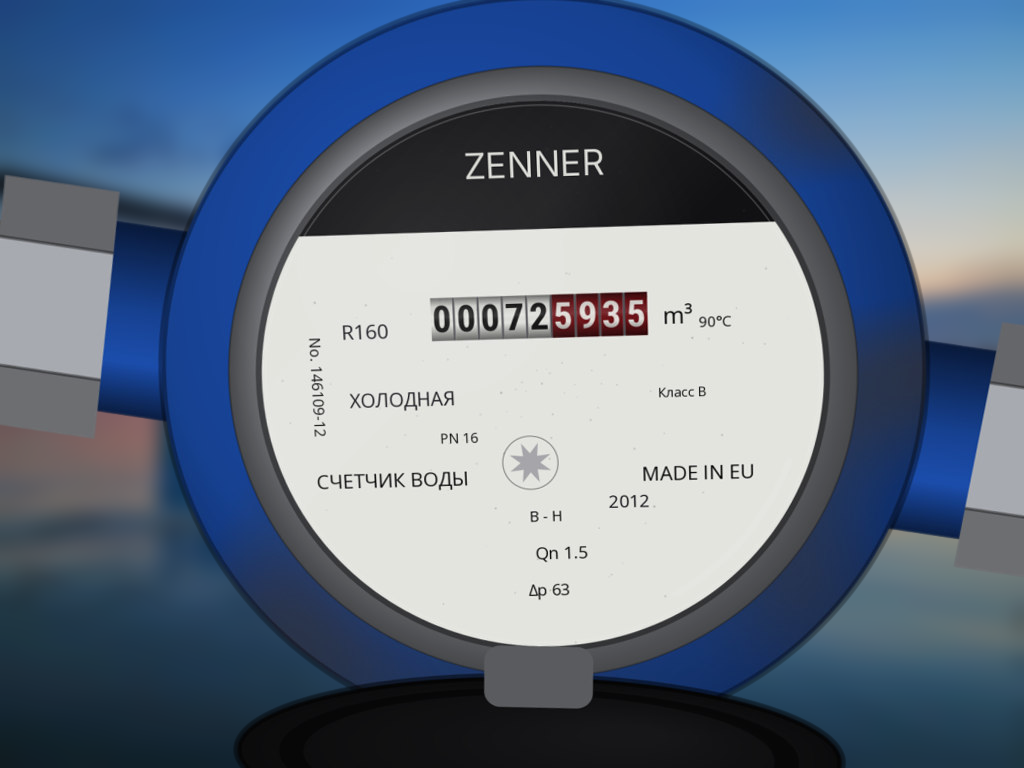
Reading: 72.5935; m³
